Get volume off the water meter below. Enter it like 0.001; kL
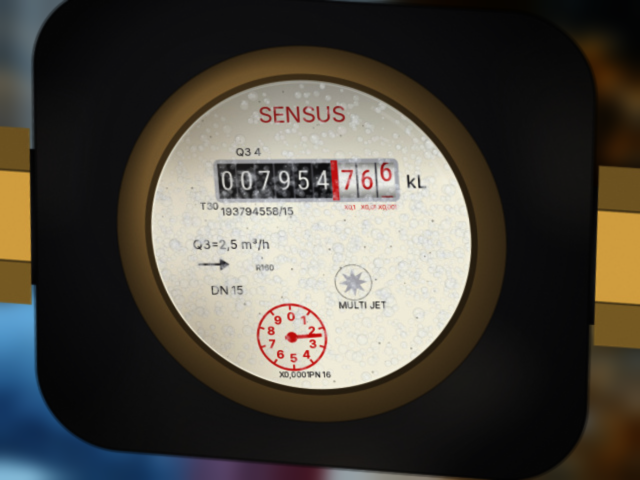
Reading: 7954.7662; kL
